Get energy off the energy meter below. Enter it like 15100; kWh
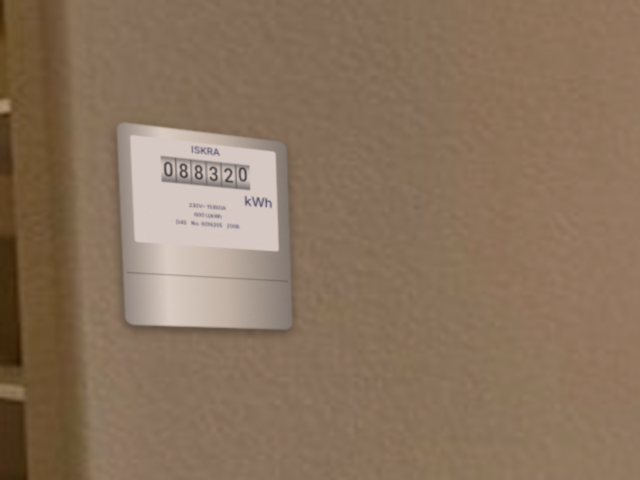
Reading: 88320; kWh
